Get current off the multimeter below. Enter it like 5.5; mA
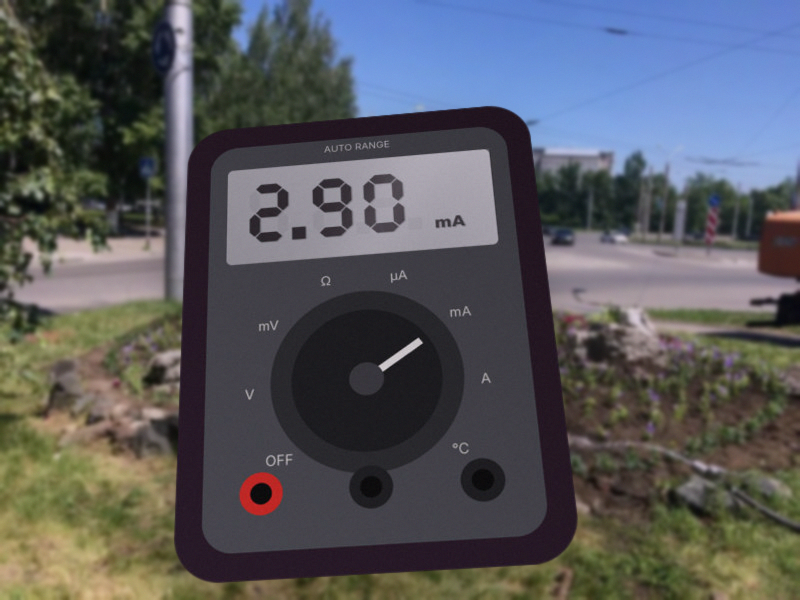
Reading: 2.90; mA
